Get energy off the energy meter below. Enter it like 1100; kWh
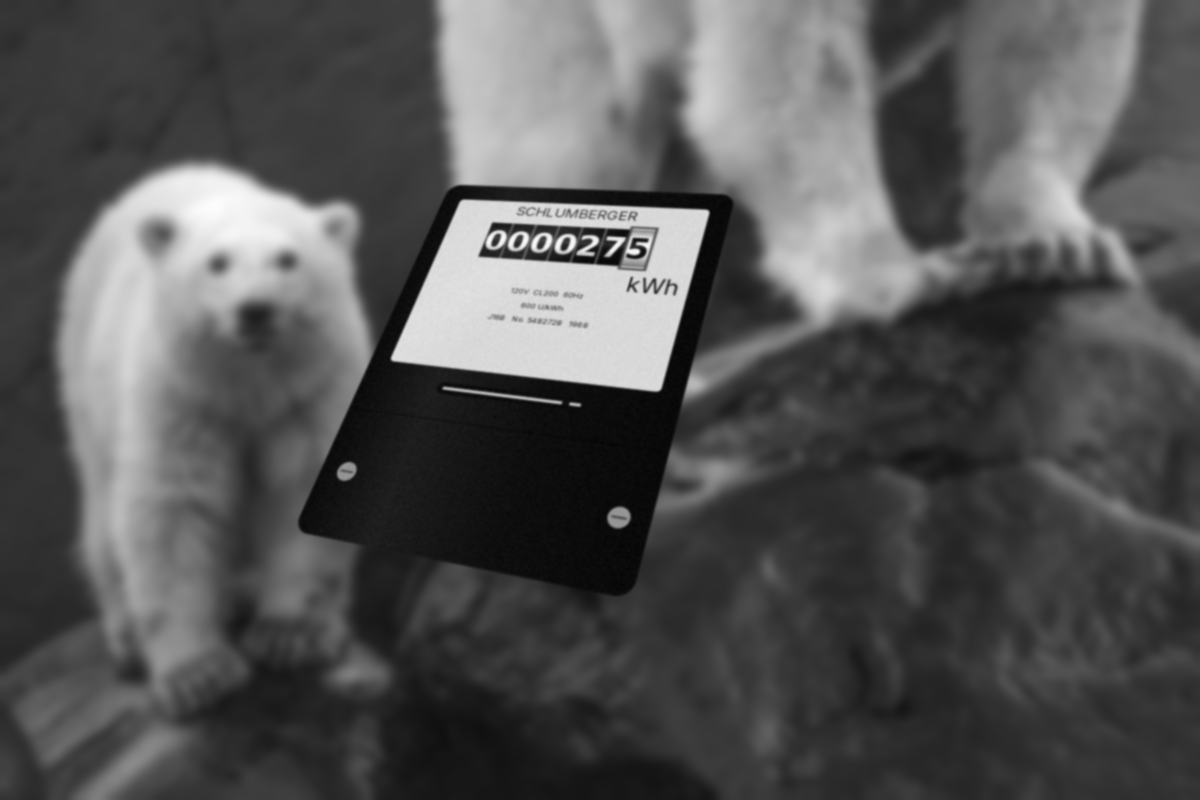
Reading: 27.5; kWh
